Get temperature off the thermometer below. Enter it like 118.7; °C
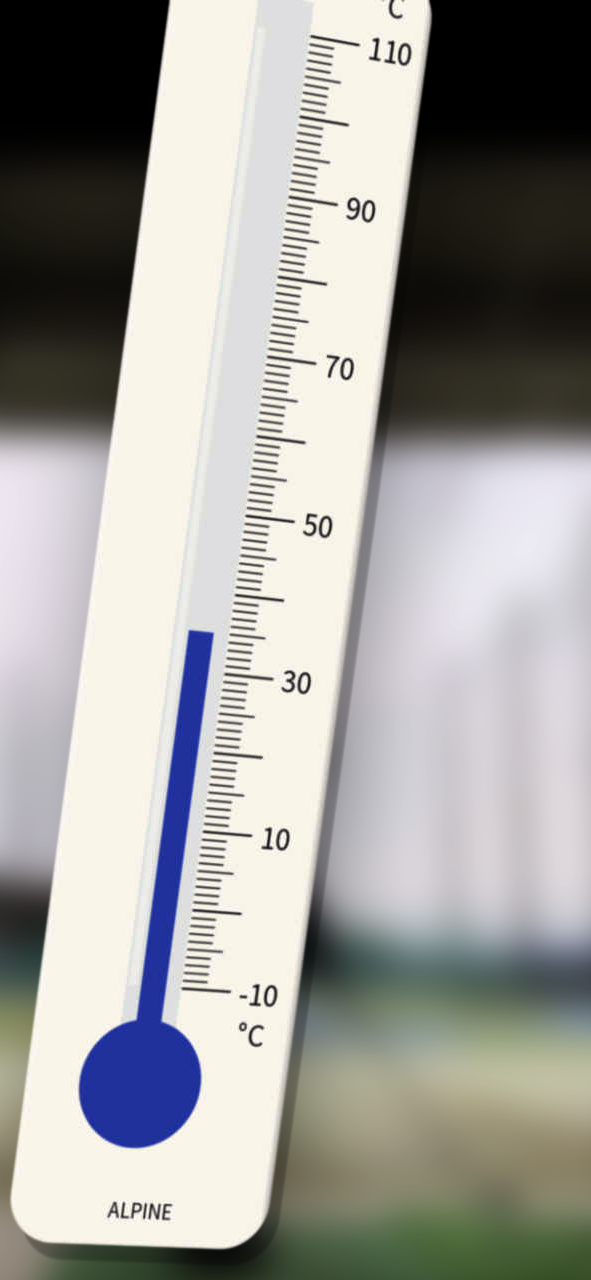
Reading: 35; °C
